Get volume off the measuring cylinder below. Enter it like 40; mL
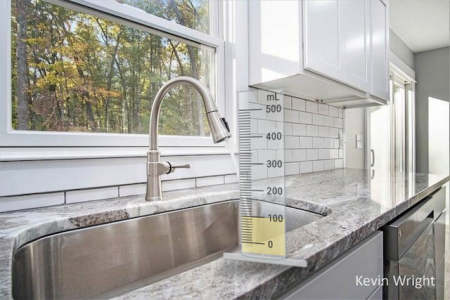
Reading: 100; mL
